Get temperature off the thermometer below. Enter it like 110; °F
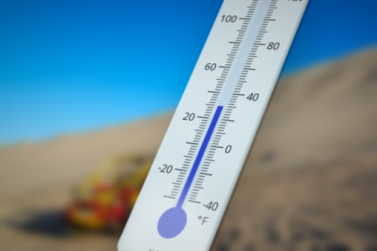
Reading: 30; °F
